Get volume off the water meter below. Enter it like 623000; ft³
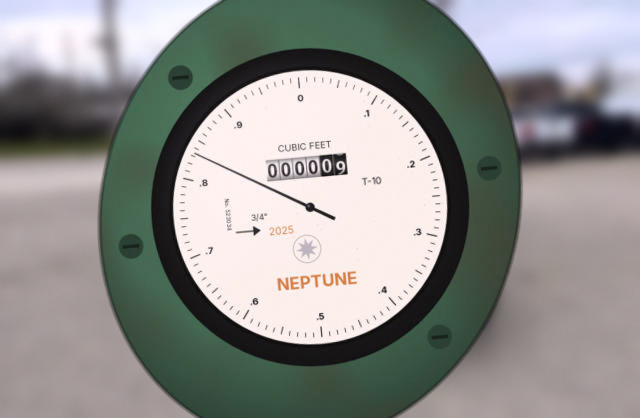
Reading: 8.83; ft³
